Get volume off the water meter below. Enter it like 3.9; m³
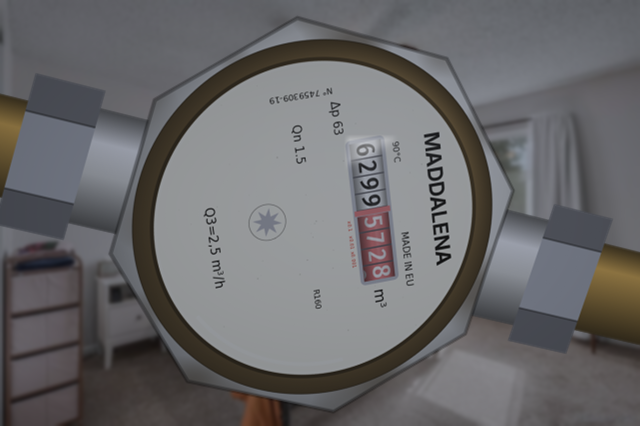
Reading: 6299.5728; m³
